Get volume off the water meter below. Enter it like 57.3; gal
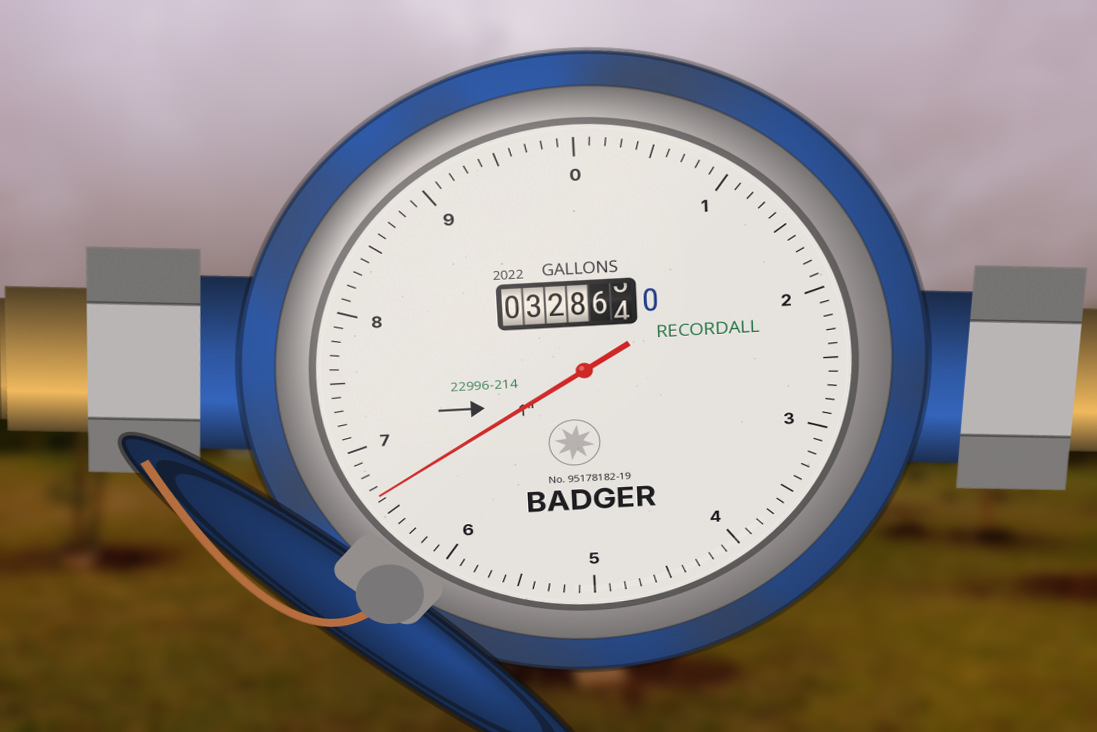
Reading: 328636.6; gal
